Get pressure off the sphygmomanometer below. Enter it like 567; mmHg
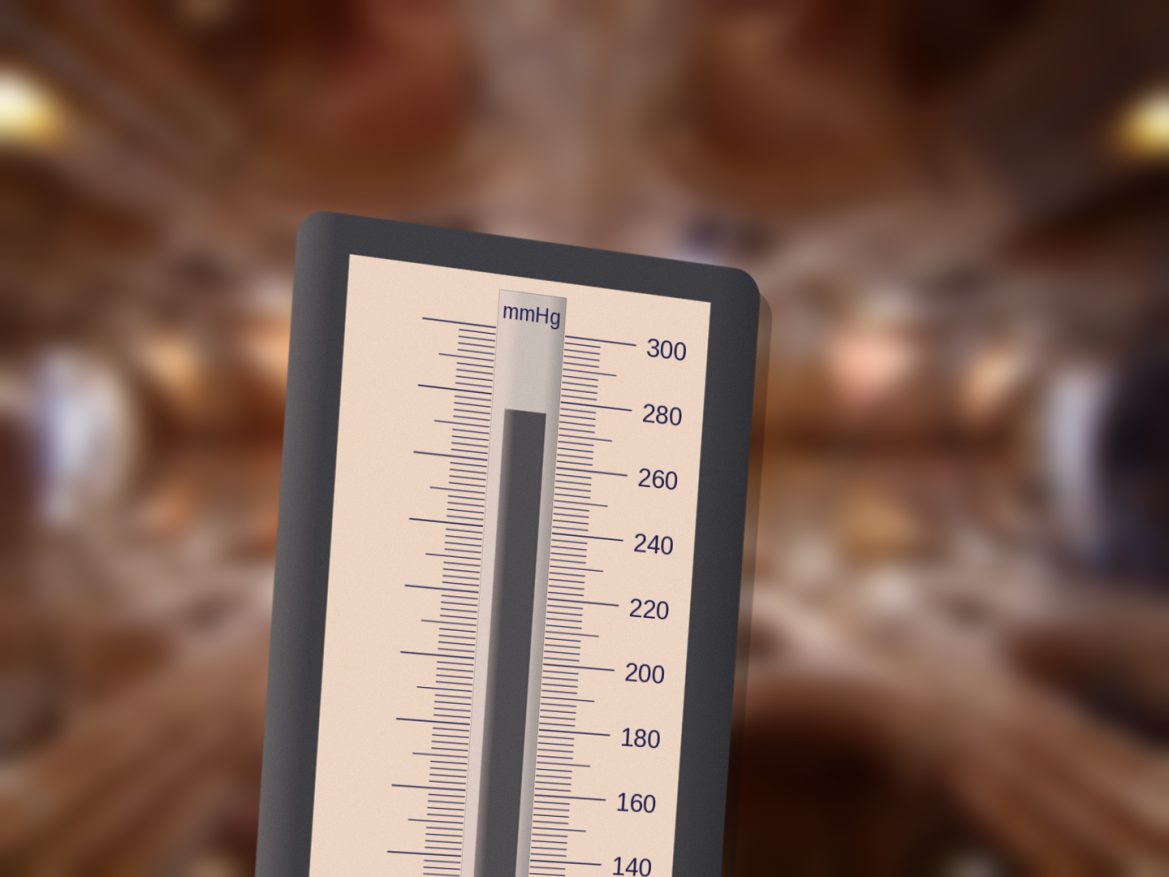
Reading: 276; mmHg
